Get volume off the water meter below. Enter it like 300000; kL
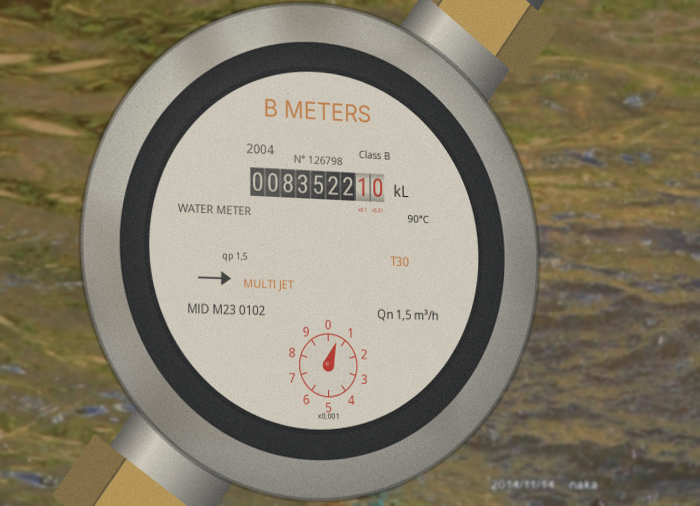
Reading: 83522.100; kL
